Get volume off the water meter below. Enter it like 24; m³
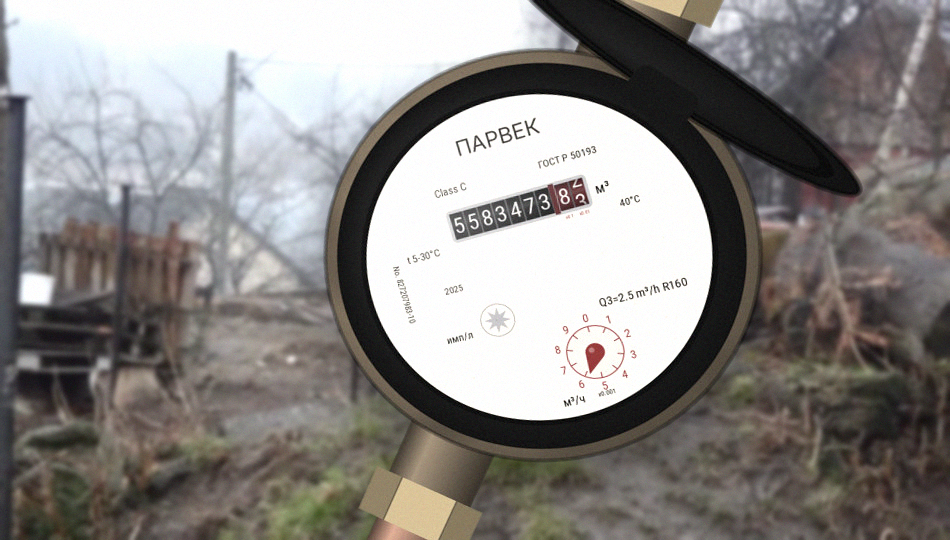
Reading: 5583473.825; m³
